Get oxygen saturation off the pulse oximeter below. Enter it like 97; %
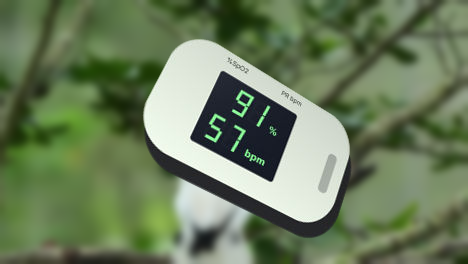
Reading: 91; %
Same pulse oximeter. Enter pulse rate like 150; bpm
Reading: 57; bpm
